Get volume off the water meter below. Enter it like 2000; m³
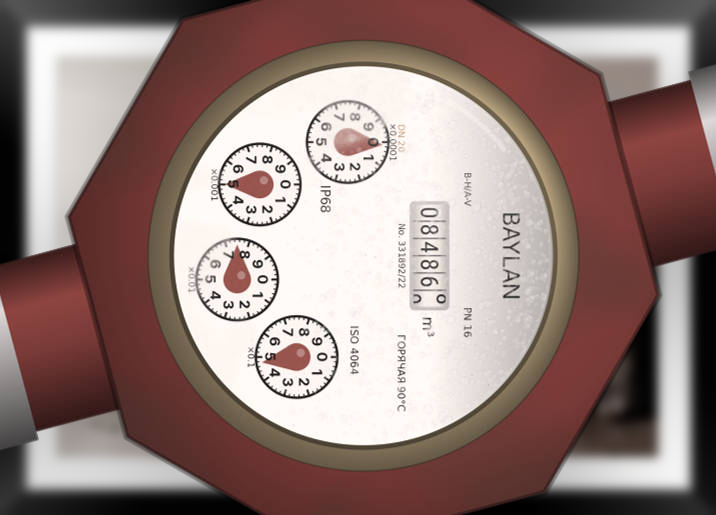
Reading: 84868.4750; m³
